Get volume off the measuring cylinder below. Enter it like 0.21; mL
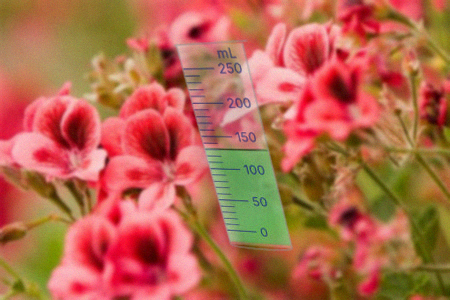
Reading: 130; mL
